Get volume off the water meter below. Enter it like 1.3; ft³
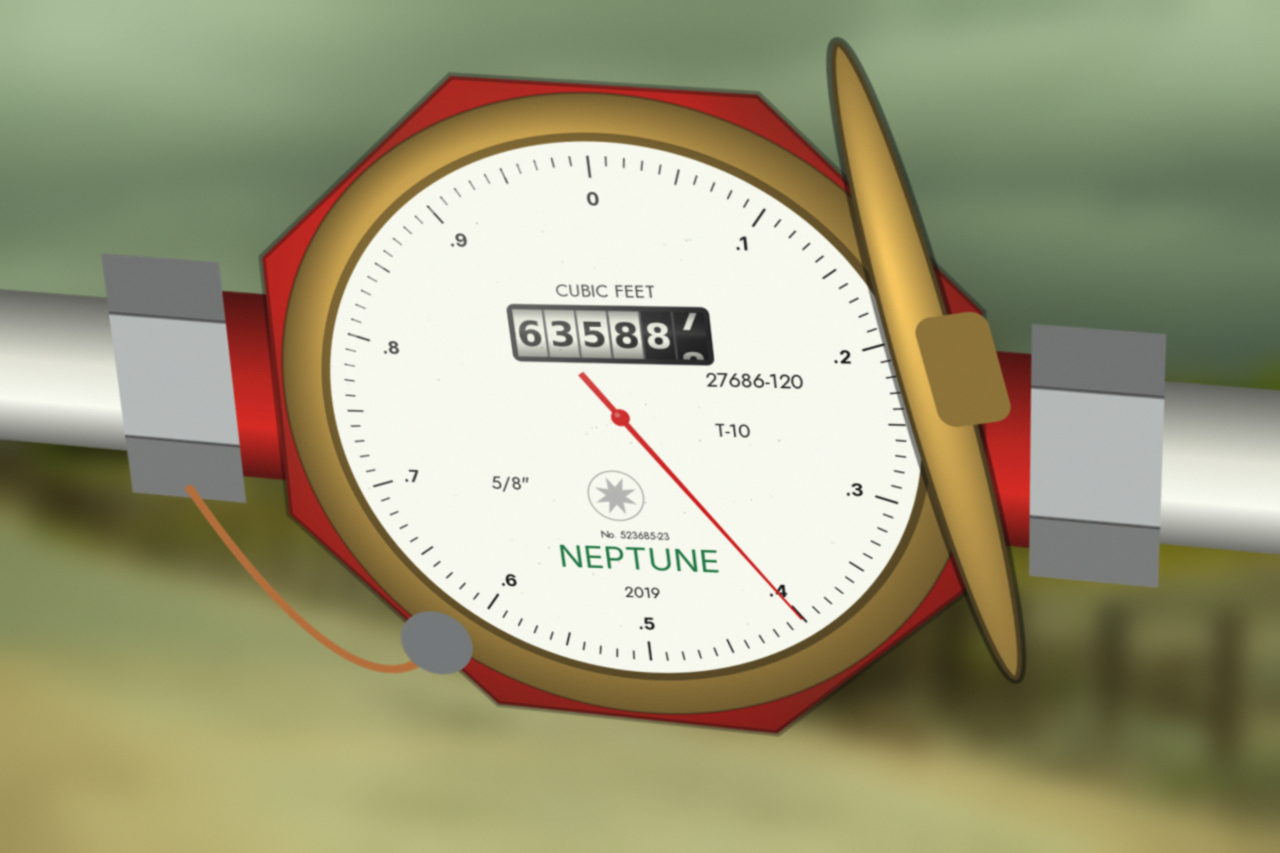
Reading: 635887.40; ft³
